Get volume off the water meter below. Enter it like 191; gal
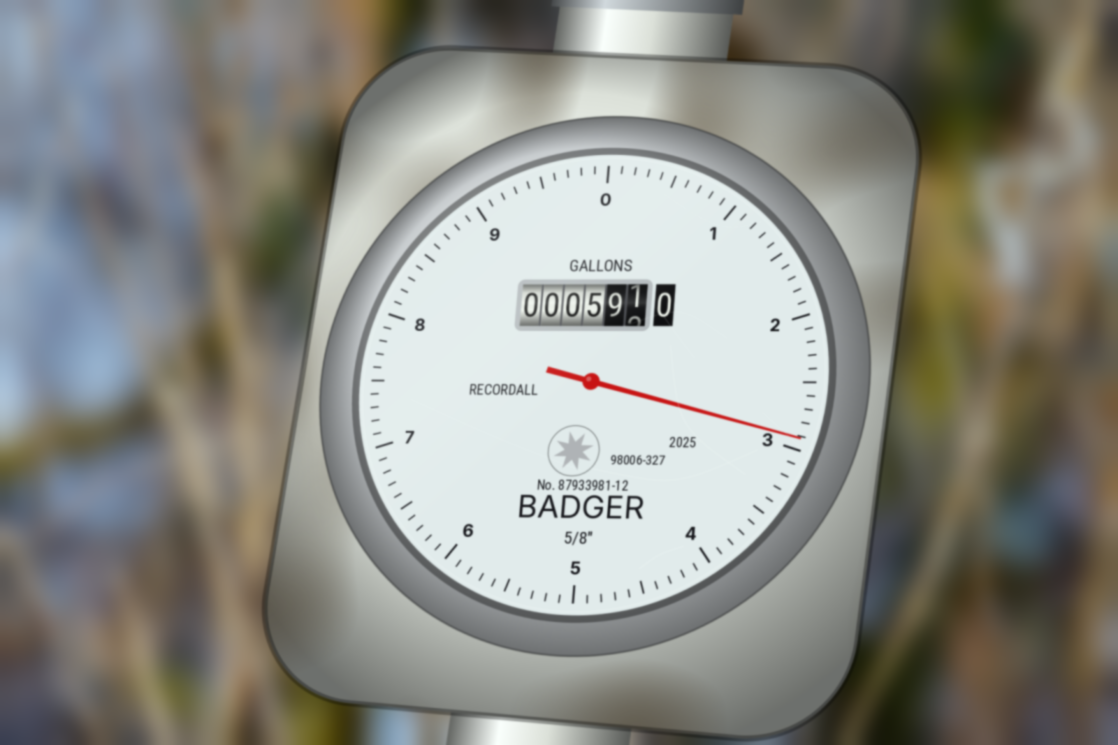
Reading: 5912.9; gal
